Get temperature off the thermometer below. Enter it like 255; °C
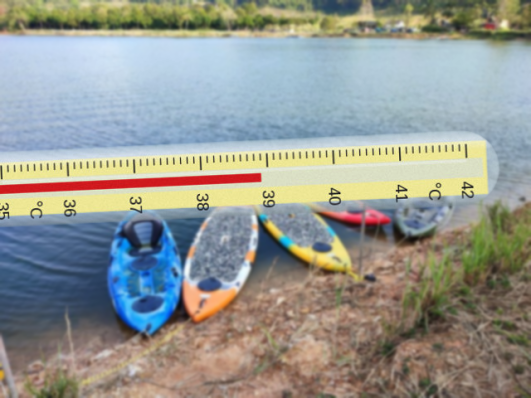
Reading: 38.9; °C
